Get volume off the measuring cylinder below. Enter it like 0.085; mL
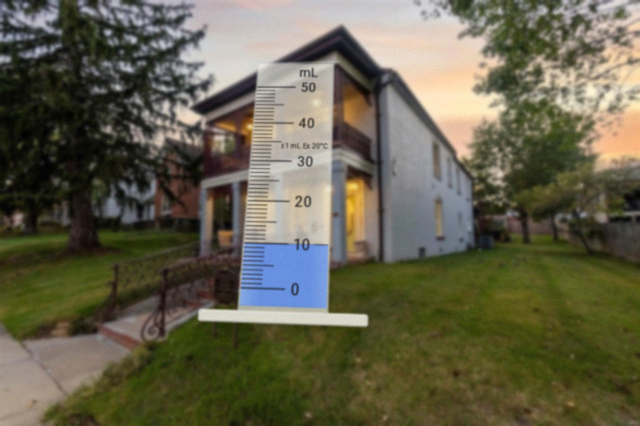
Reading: 10; mL
